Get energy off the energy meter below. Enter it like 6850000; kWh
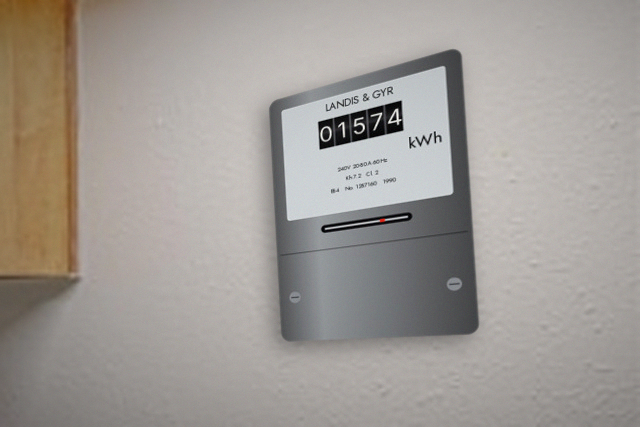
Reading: 1574; kWh
